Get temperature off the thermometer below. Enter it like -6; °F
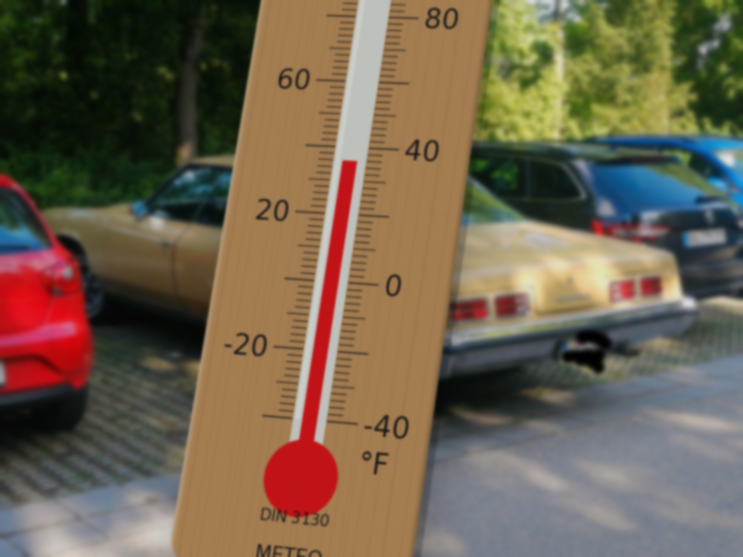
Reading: 36; °F
